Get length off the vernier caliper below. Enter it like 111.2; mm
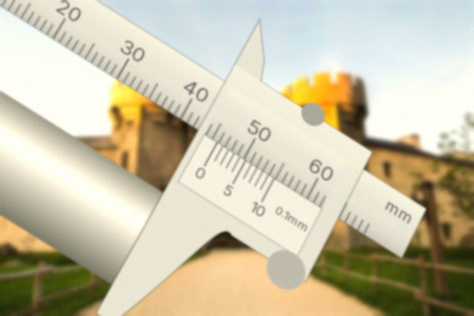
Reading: 45.8; mm
